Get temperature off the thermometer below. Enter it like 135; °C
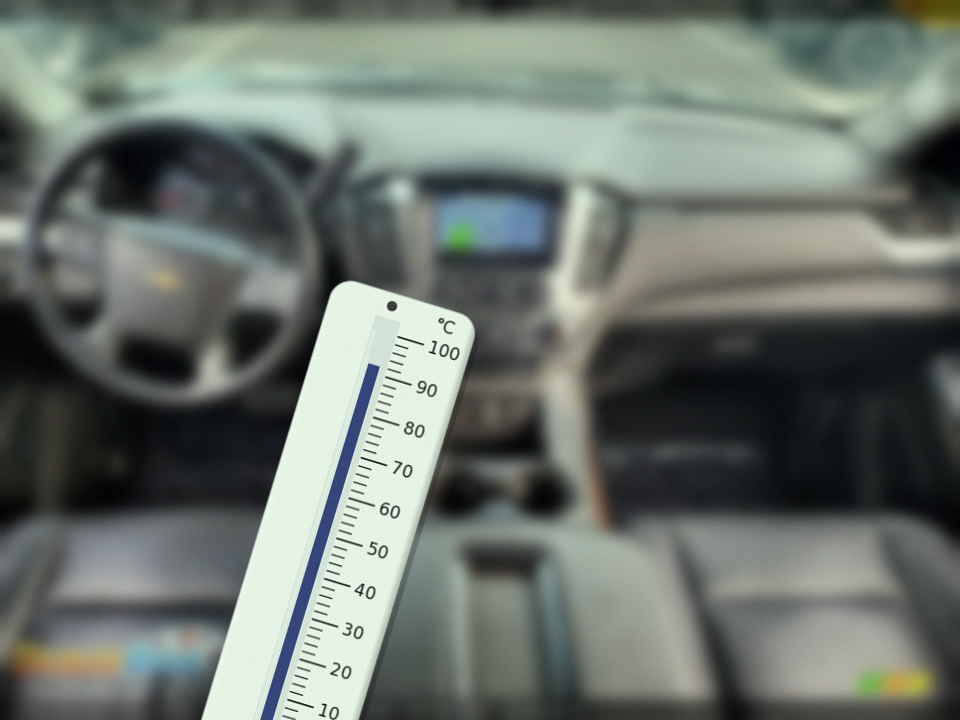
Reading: 92; °C
